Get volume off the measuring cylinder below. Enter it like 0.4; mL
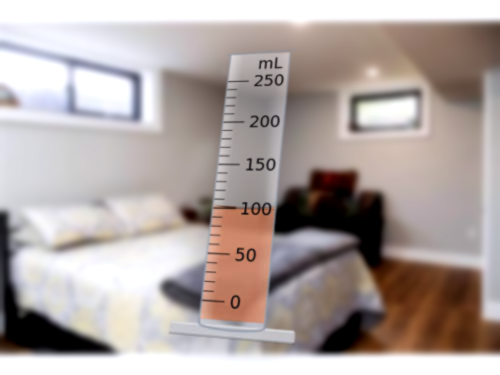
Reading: 100; mL
